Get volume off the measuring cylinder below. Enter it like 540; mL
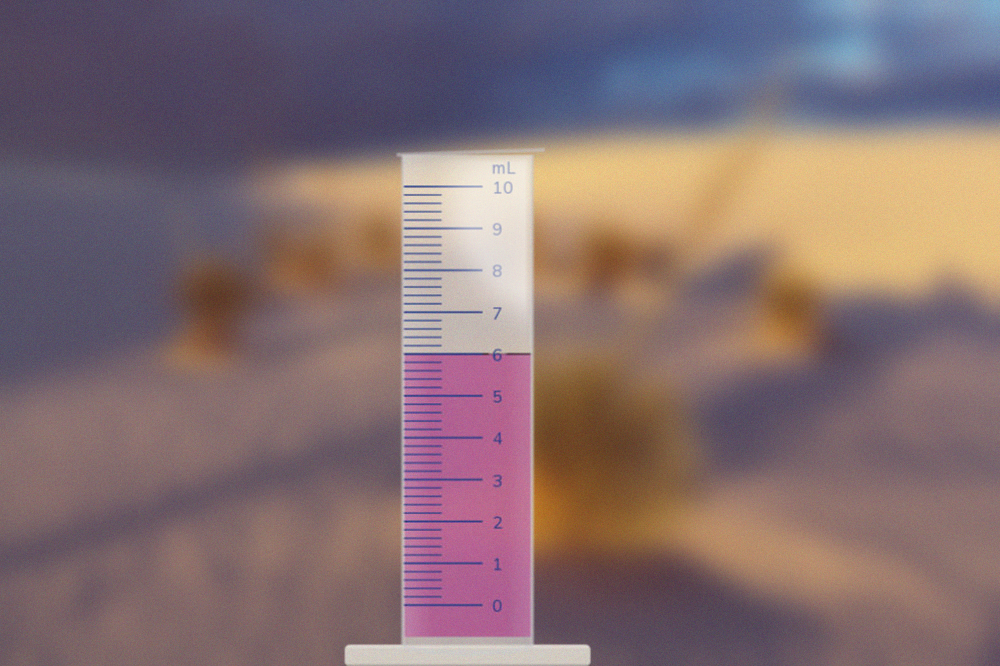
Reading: 6; mL
